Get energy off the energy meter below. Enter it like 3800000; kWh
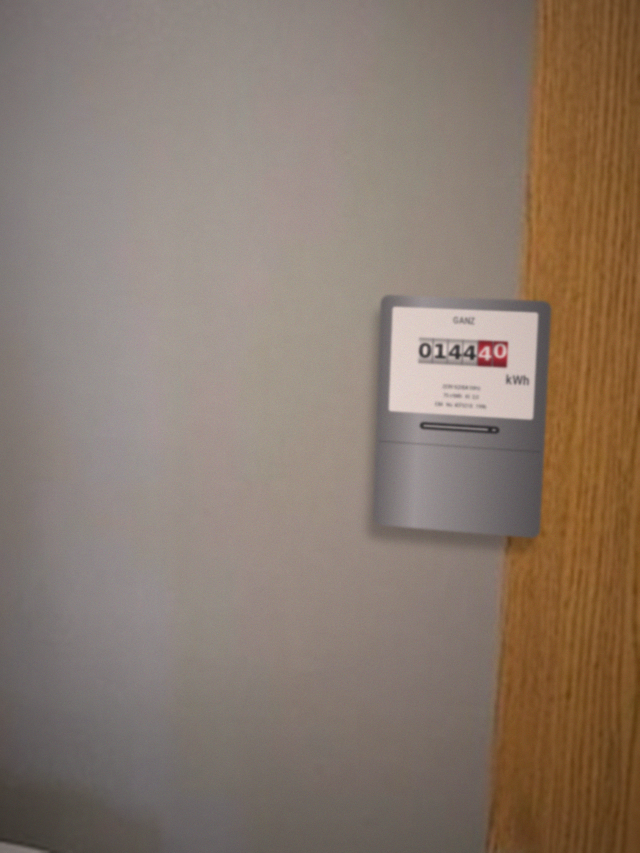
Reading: 144.40; kWh
